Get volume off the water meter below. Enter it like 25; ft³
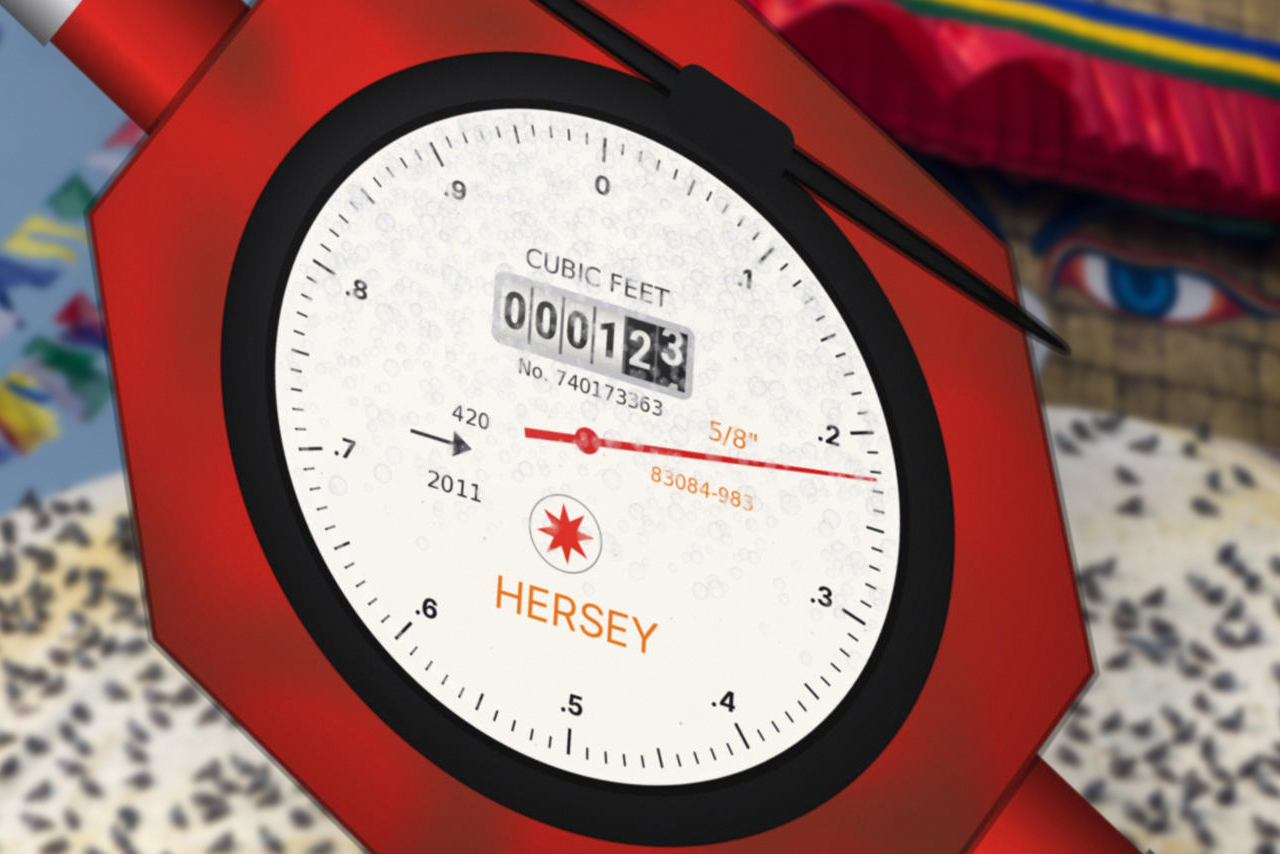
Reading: 123.22; ft³
